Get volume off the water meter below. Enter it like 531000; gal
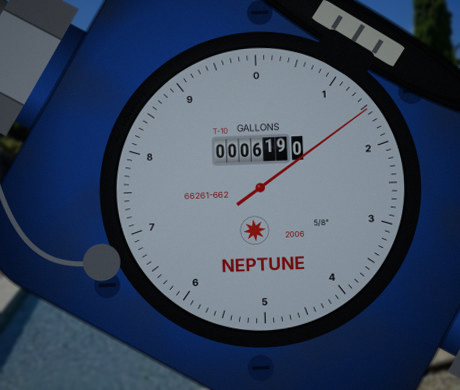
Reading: 6191.5; gal
